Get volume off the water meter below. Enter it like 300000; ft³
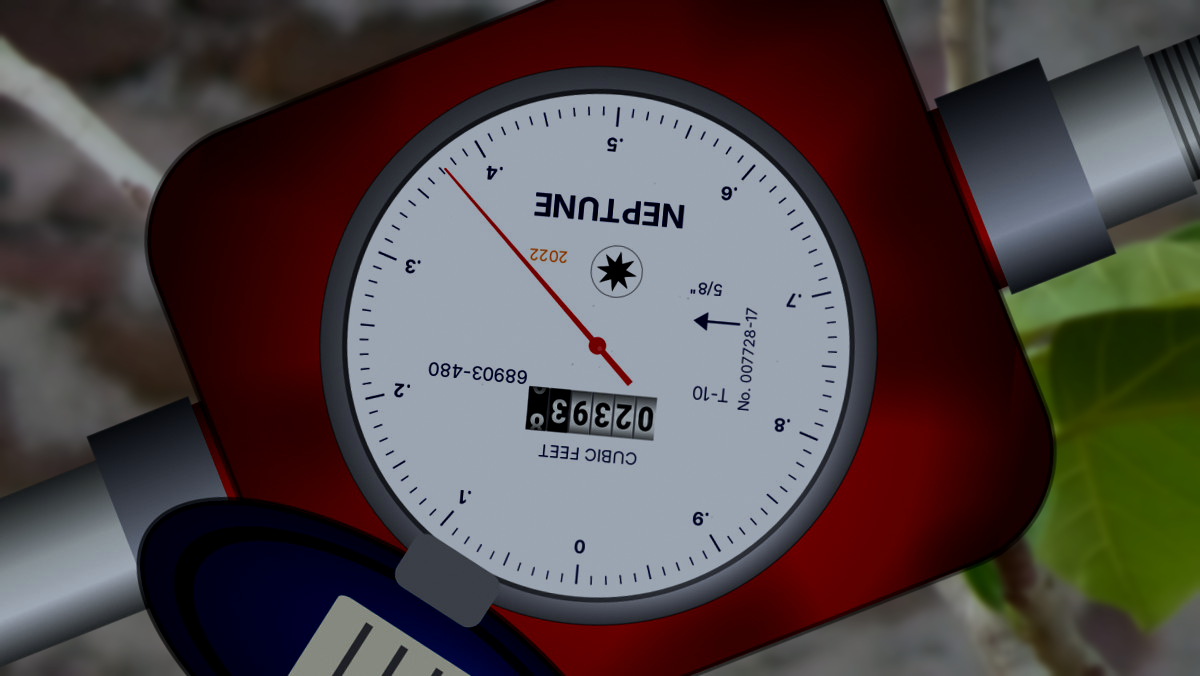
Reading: 23938.37; ft³
